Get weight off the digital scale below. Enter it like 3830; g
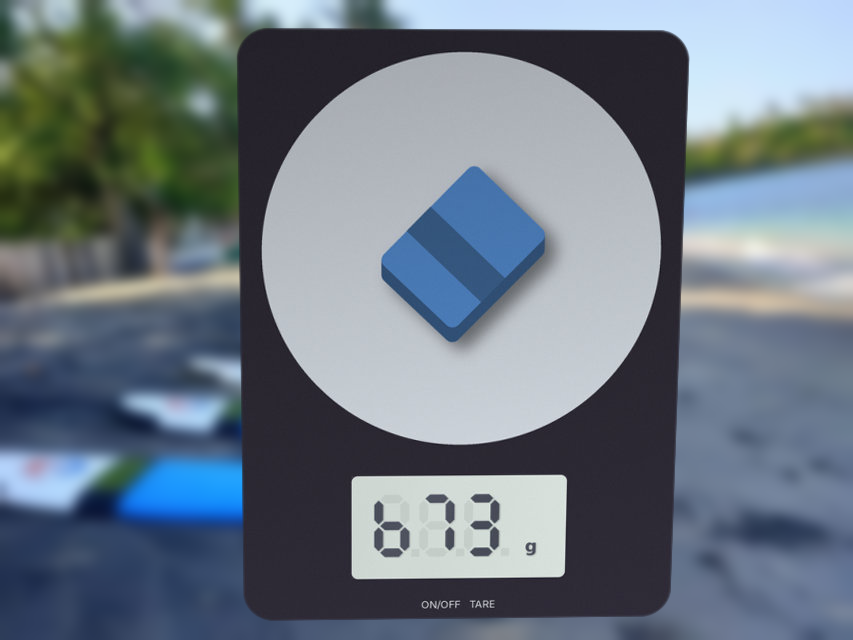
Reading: 673; g
